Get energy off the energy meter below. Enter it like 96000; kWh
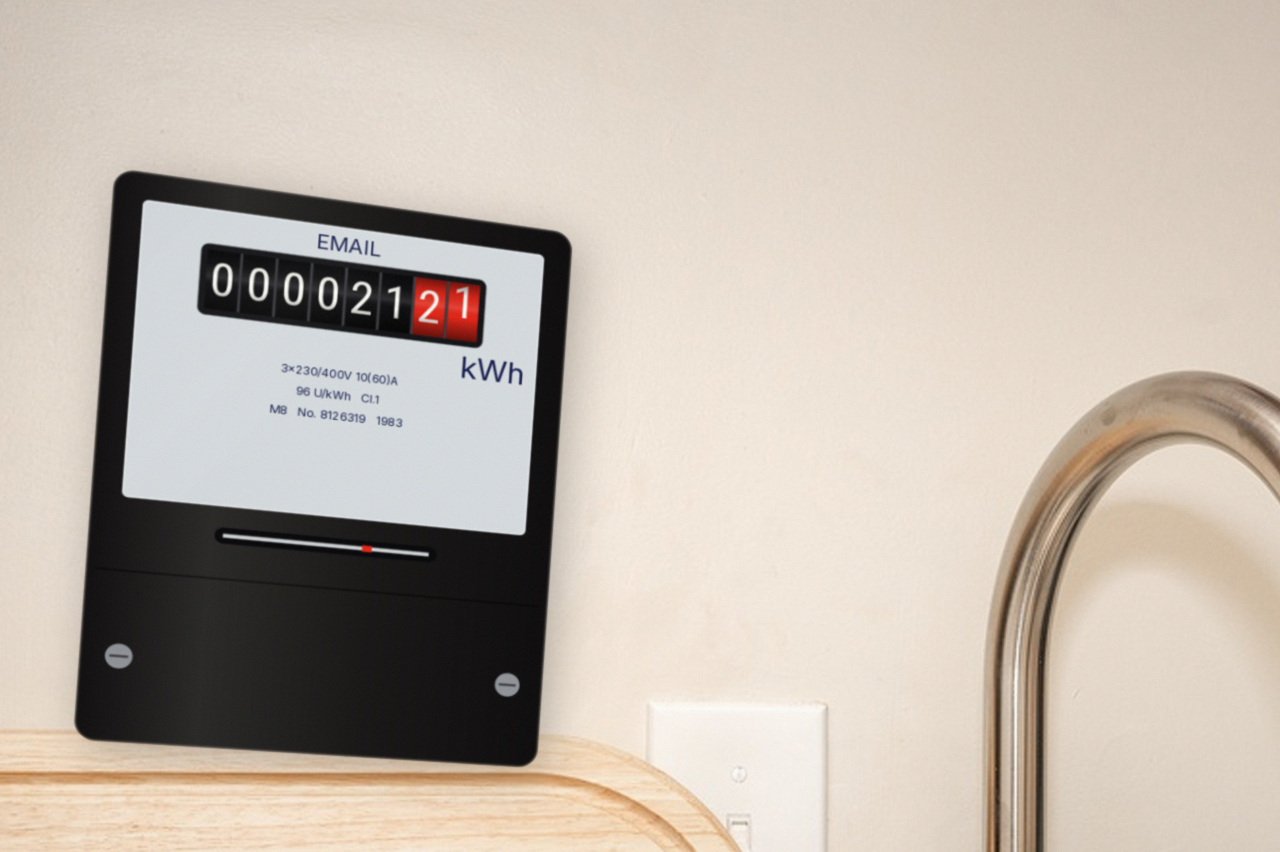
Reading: 21.21; kWh
